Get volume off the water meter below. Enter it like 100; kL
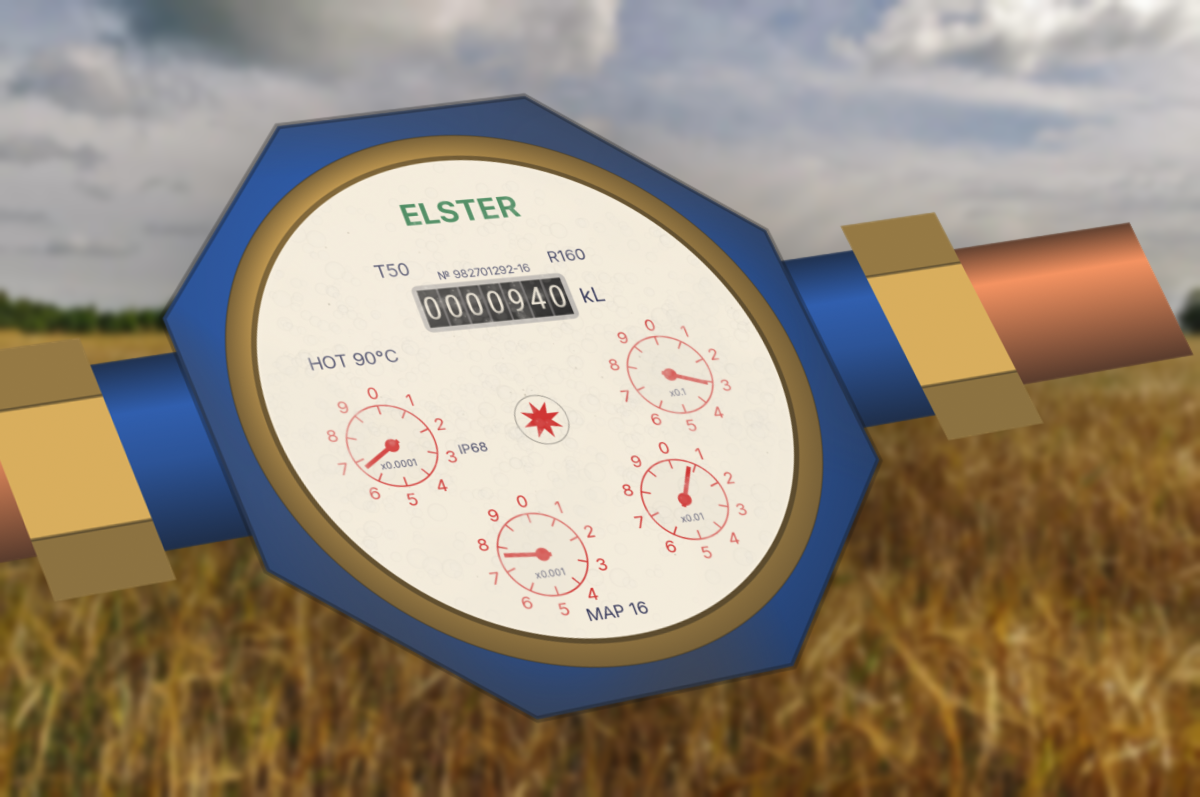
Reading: 940.3076; kL
